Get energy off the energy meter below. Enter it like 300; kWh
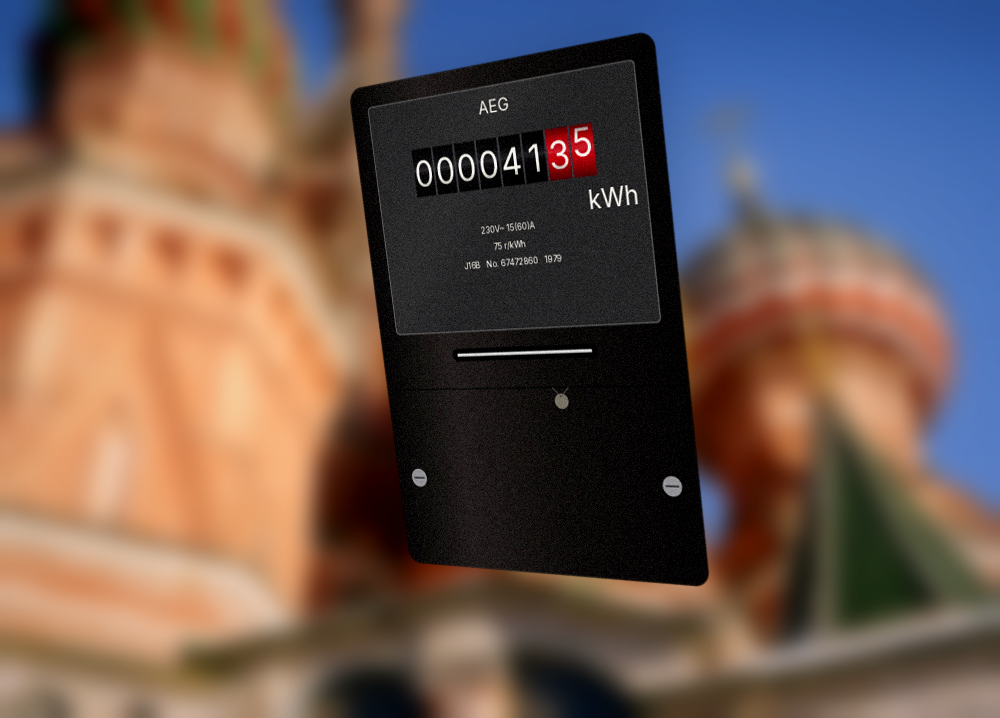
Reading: 41.35; kWh
